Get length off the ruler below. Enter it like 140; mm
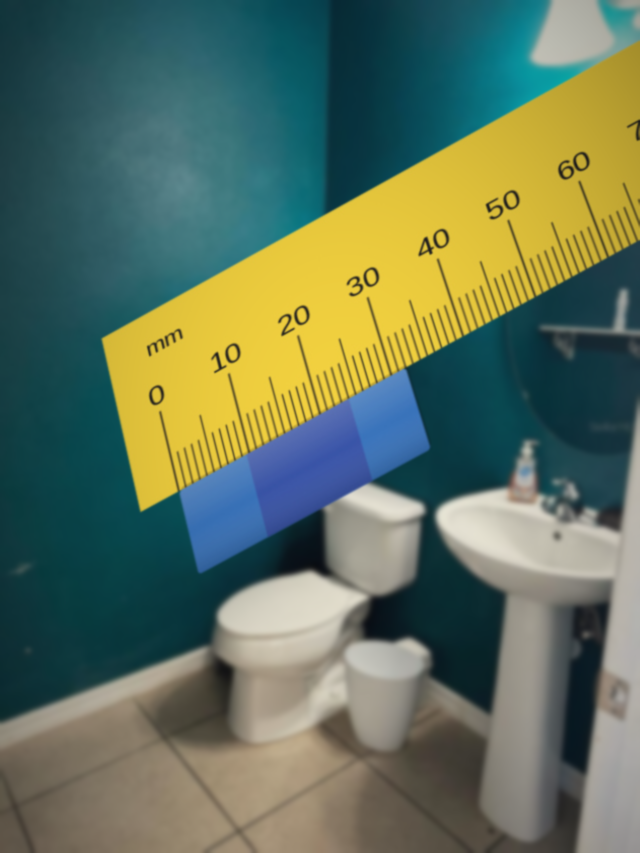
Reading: 32; mm
